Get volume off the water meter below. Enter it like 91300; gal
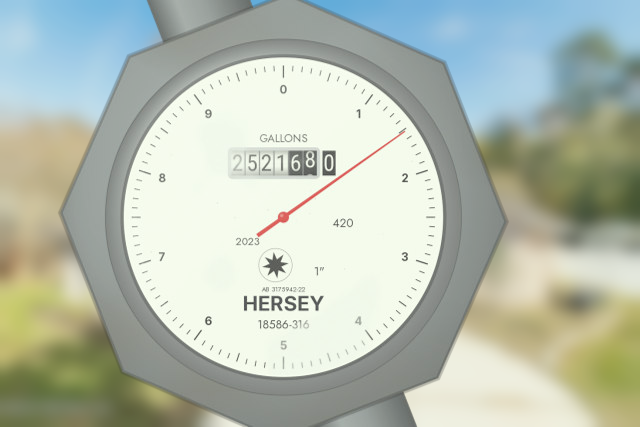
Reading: 2521681.5; gal
